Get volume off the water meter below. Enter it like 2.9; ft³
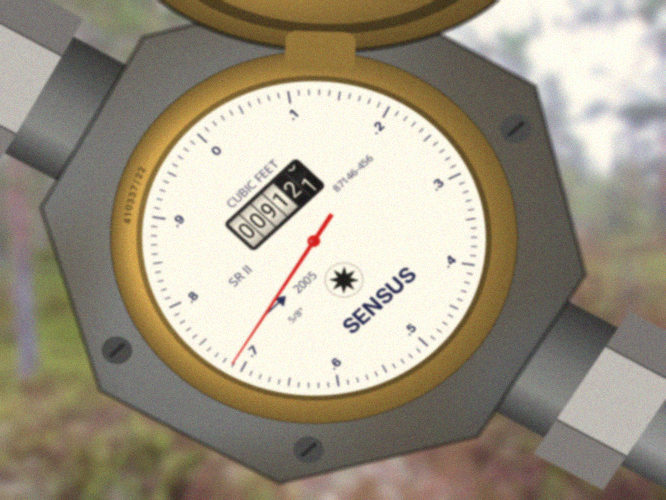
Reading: 9120.71; ft³
